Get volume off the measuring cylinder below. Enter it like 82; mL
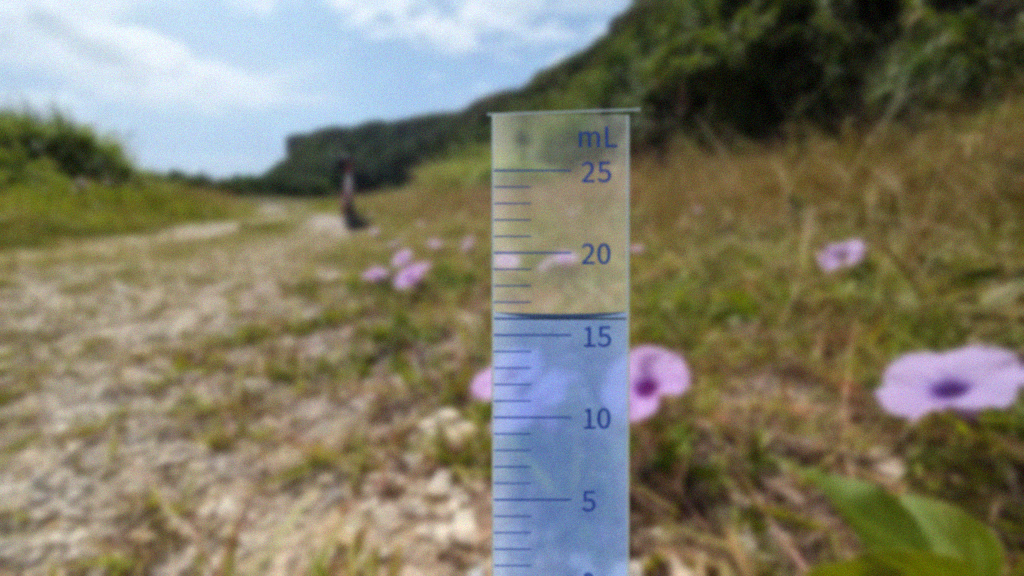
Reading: 16; mL
